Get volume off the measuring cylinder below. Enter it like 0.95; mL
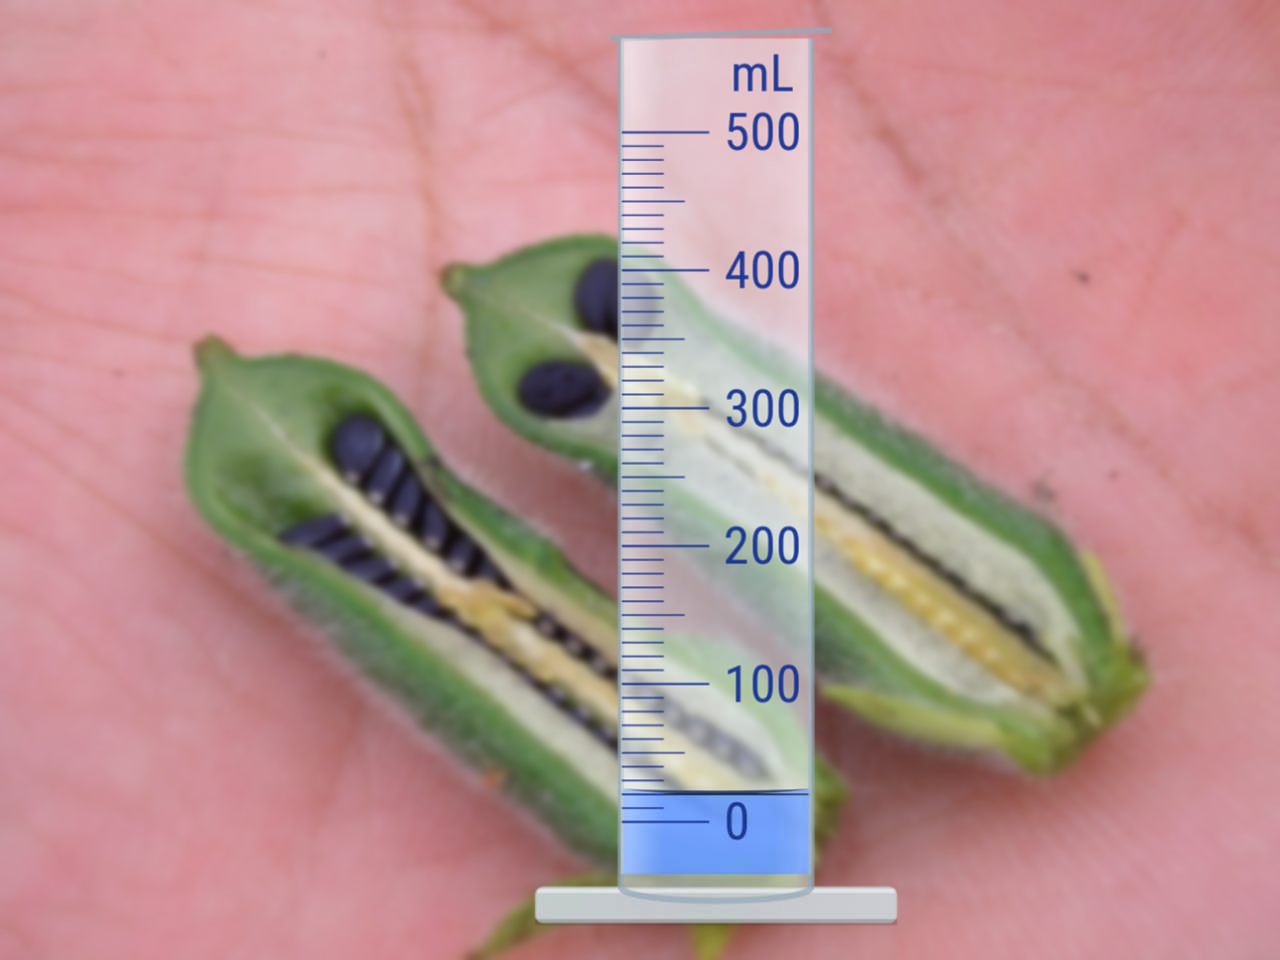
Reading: 20; mL
